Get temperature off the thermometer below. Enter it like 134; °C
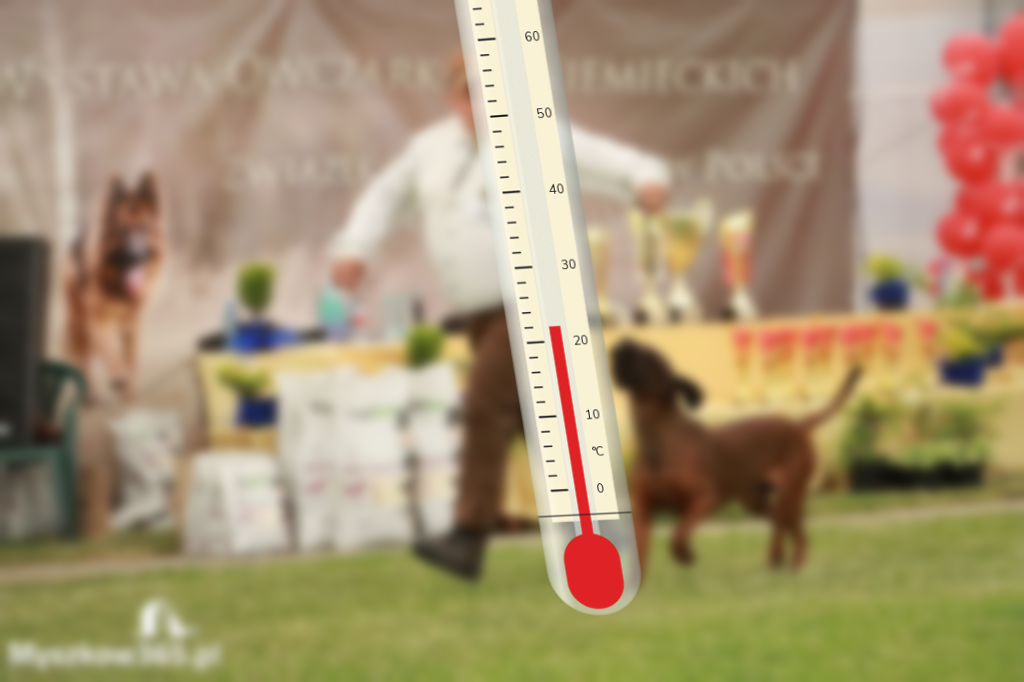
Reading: 22; °C
